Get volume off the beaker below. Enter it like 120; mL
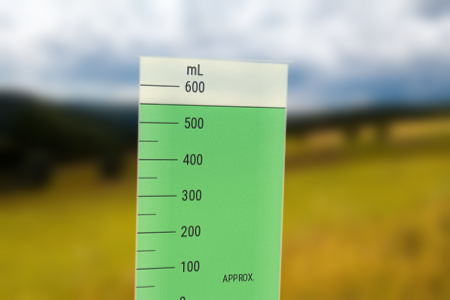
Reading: 550; mL
